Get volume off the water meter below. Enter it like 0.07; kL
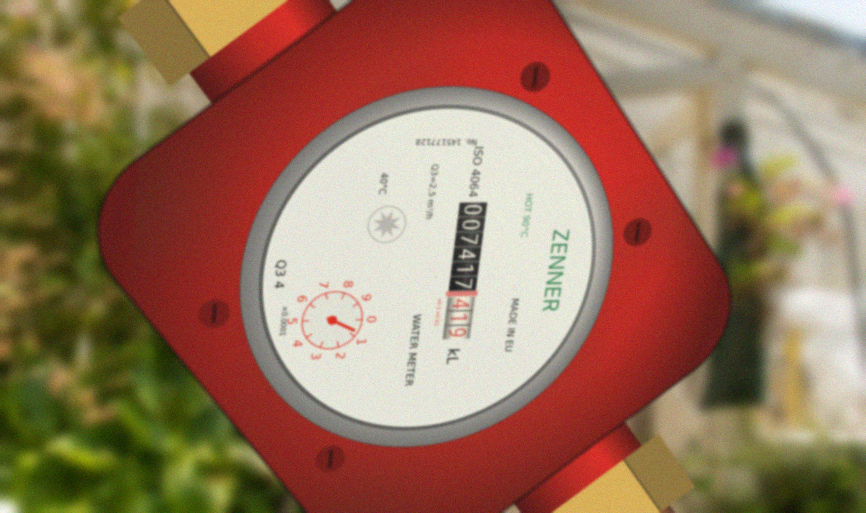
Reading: 7417.4190; kL
